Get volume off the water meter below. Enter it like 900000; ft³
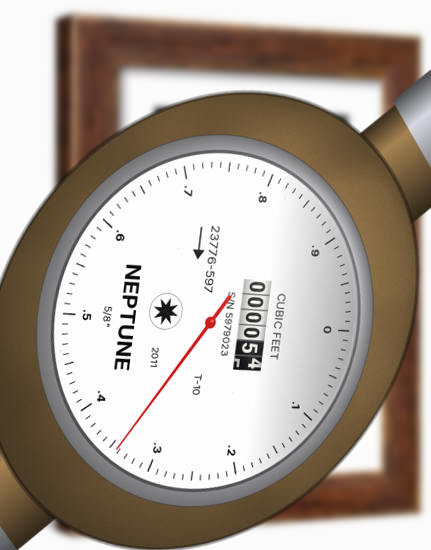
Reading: 54.34; ft³
